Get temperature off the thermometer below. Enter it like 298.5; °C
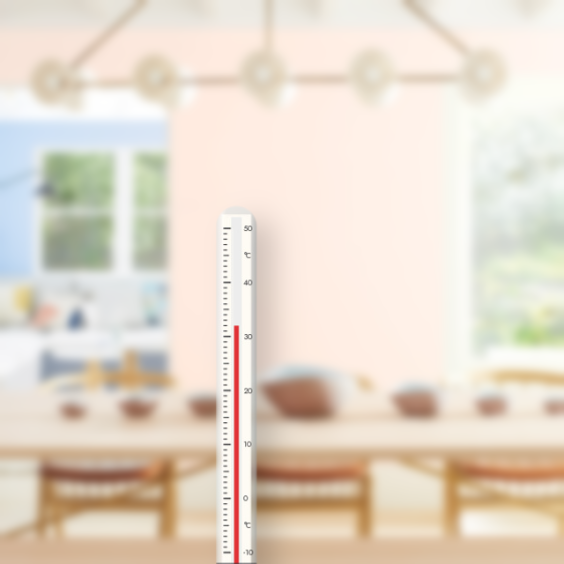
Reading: 32; °C
